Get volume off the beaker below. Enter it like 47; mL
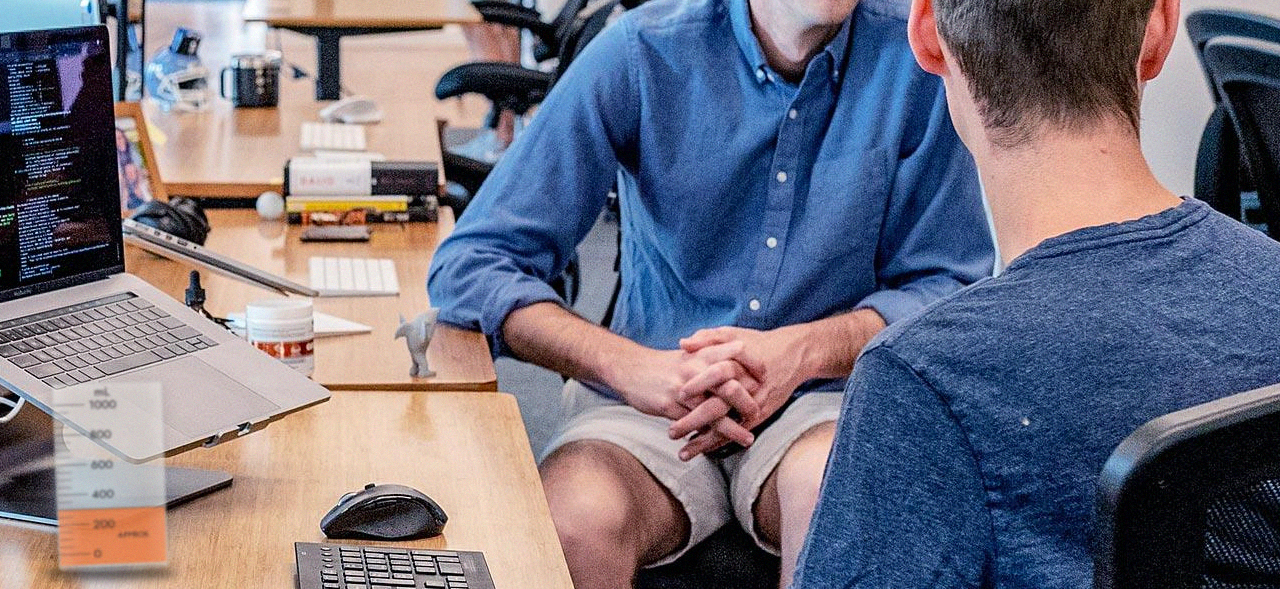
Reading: 300; mL
